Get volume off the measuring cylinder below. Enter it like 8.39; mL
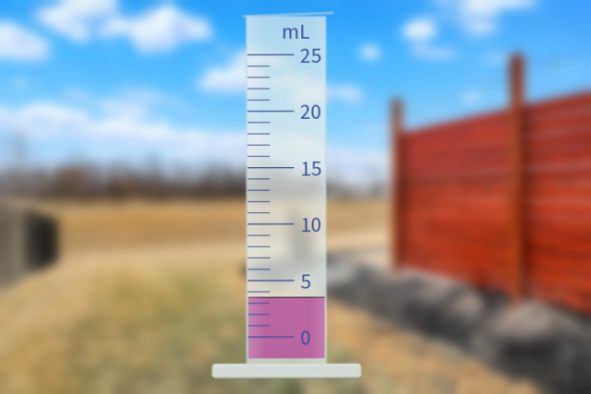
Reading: 3.5; mL
